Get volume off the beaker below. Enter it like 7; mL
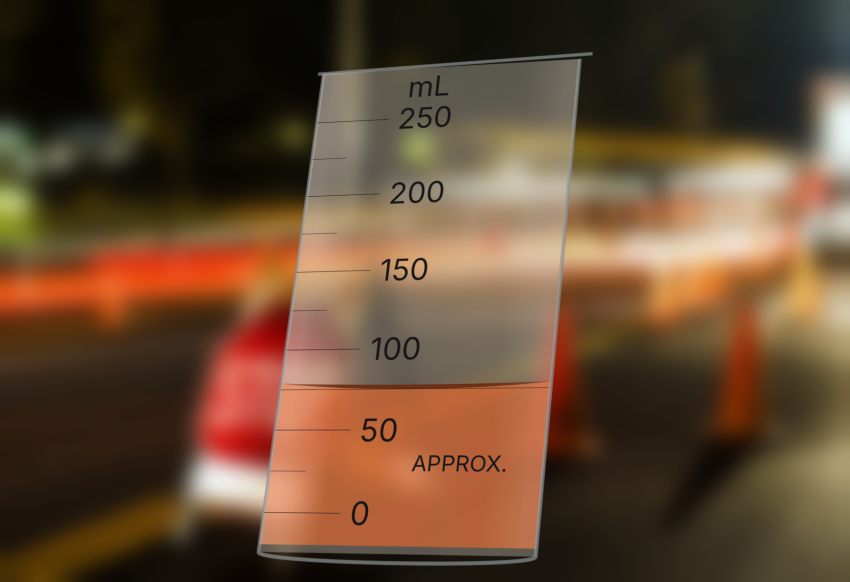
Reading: 75; mL
